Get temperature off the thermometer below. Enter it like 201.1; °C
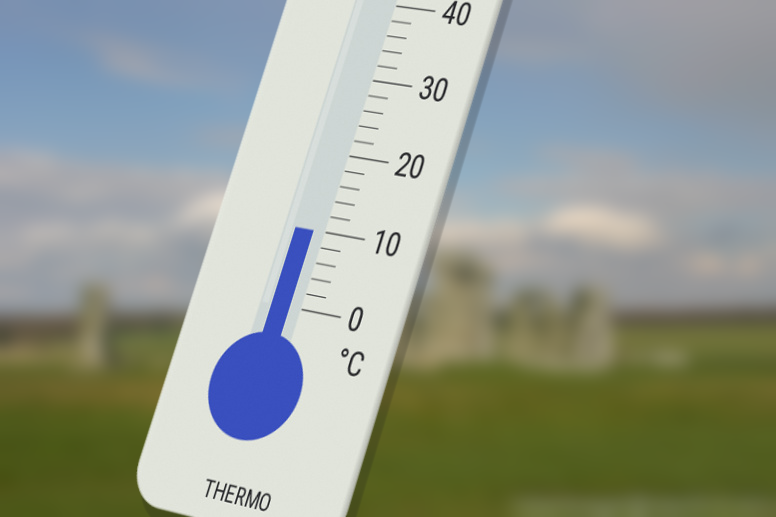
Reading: 10; °C
